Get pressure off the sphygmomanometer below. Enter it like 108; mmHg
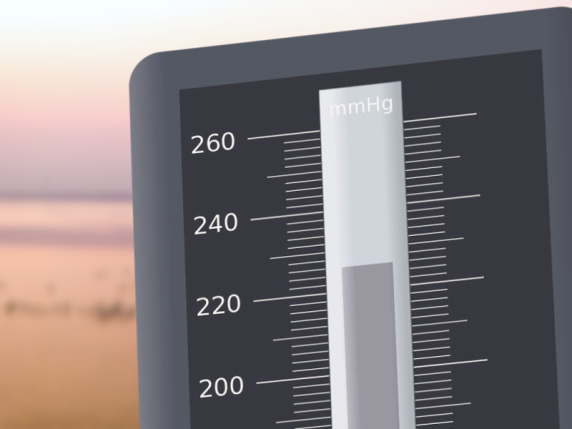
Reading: 226; mmHg
